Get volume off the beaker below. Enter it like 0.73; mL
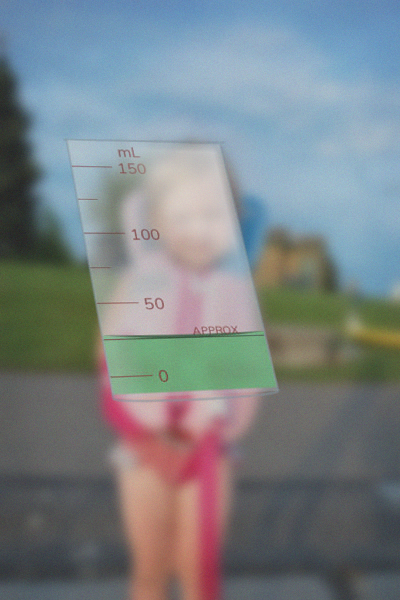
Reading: 25; mL
